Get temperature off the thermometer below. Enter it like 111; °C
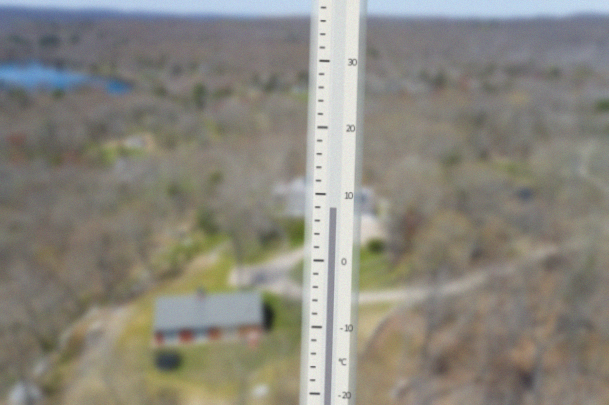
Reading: 8; °C
